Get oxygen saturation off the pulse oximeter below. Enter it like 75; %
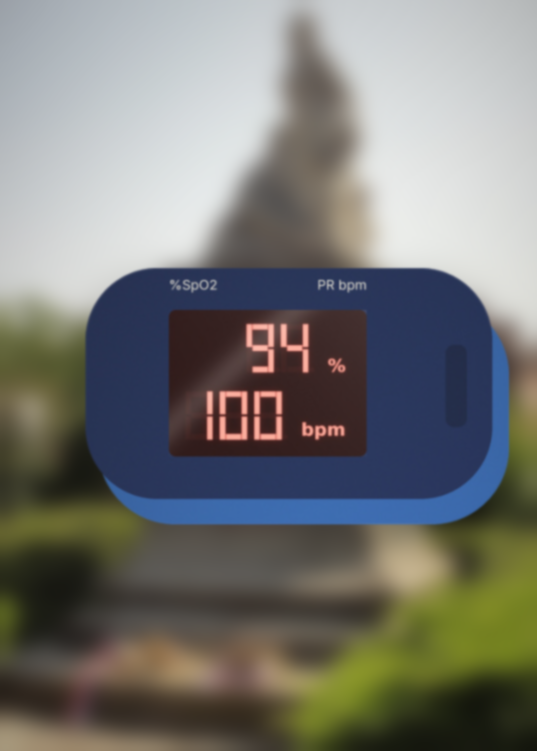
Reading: 94; %
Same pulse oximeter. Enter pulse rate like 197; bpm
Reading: 100; bpm
